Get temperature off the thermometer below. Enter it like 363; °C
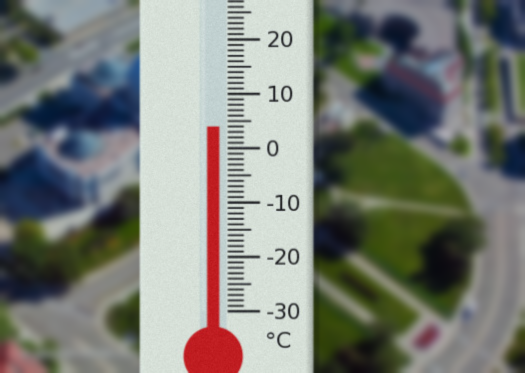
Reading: 4; °C
